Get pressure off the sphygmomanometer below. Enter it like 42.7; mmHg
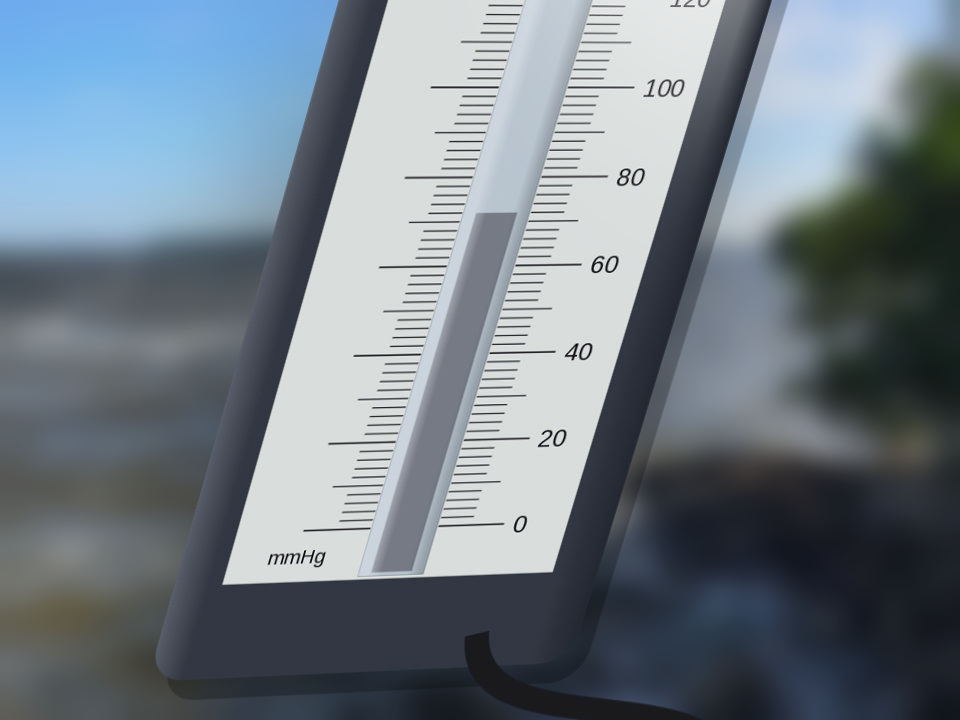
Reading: 72; mmHg
